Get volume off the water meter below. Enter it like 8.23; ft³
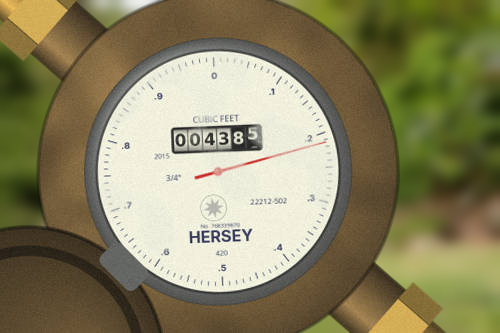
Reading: 4385.21; ft³
